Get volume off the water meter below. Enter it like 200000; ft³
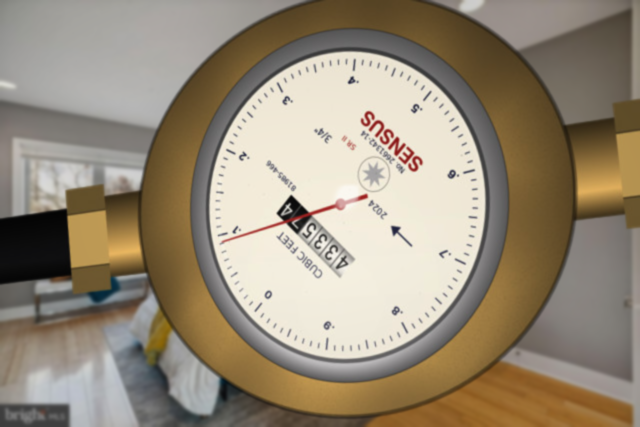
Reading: 433574.09; ft³
